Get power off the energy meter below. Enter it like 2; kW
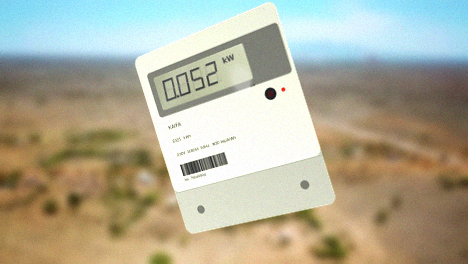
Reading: 0.052; kW
